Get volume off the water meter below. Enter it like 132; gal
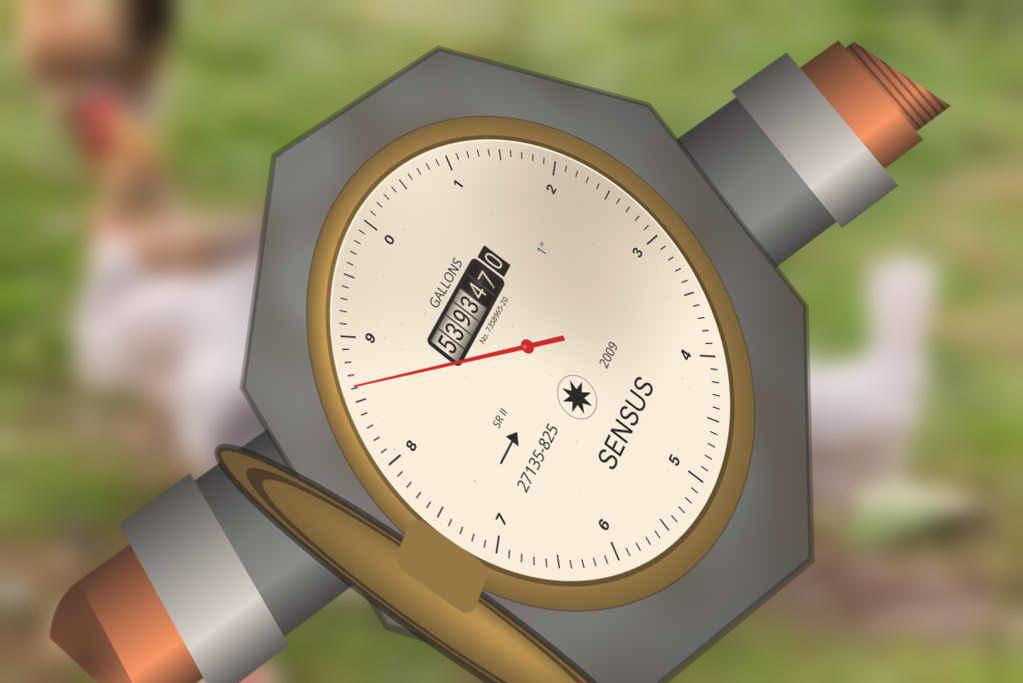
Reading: 5393468.6; gal
